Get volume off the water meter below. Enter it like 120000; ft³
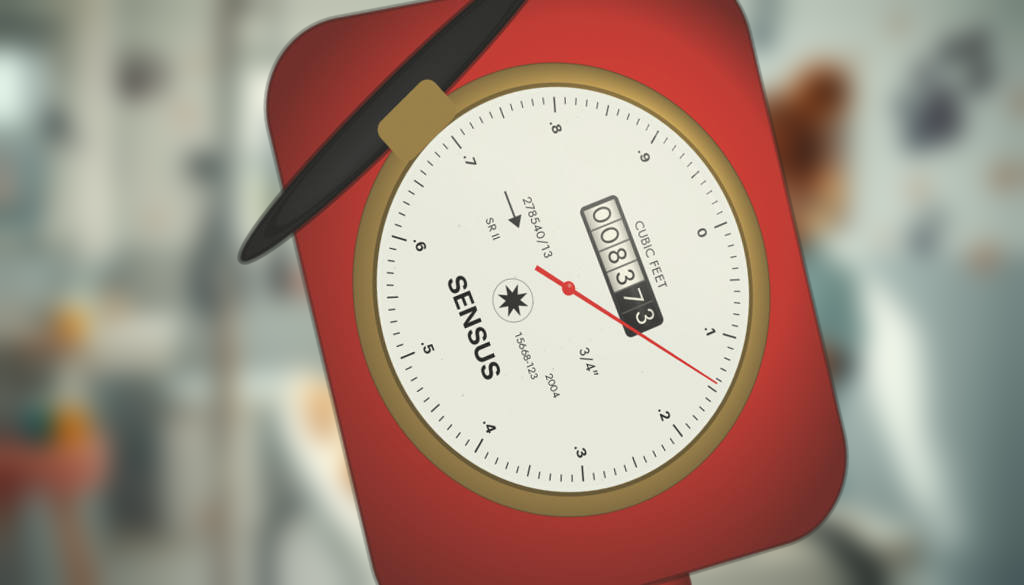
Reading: 8373.14; ft³
